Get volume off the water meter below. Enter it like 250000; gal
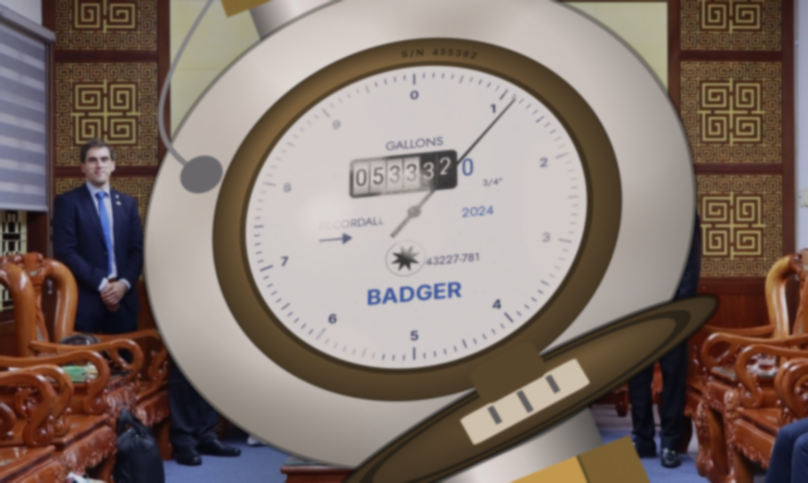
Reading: 533321.1; gal
